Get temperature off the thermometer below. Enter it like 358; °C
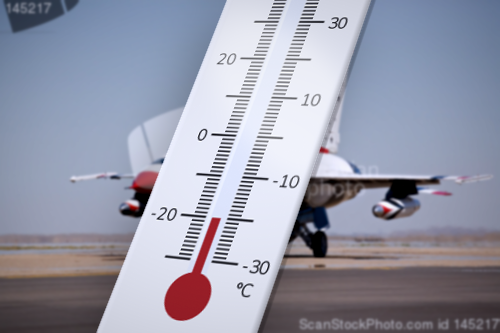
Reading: -20; °C
